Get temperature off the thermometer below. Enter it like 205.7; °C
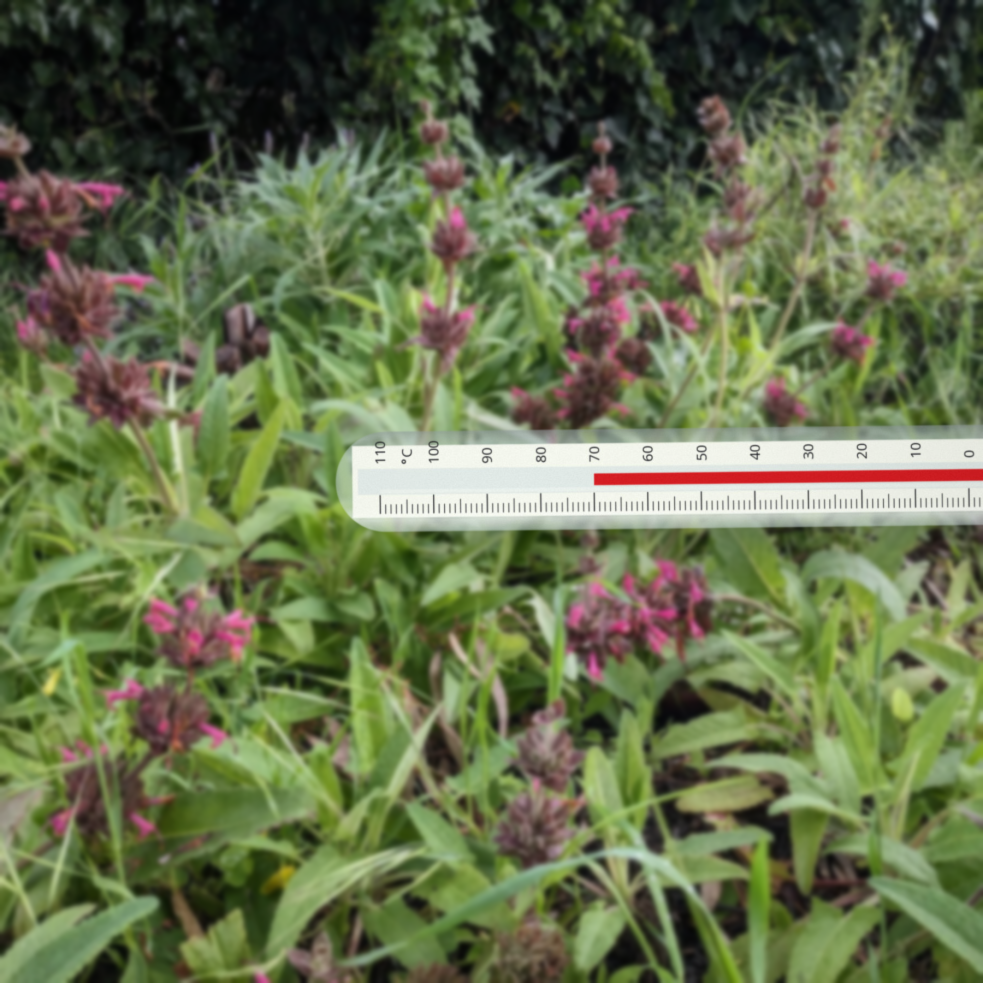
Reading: 70; °C
